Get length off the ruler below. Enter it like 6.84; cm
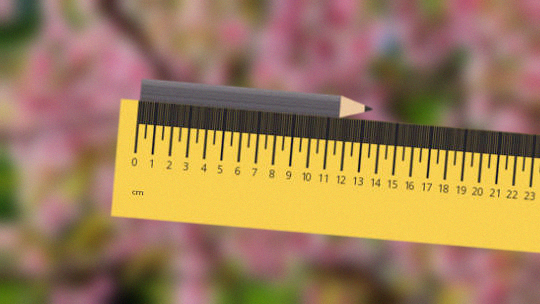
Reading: 13.5; cm
